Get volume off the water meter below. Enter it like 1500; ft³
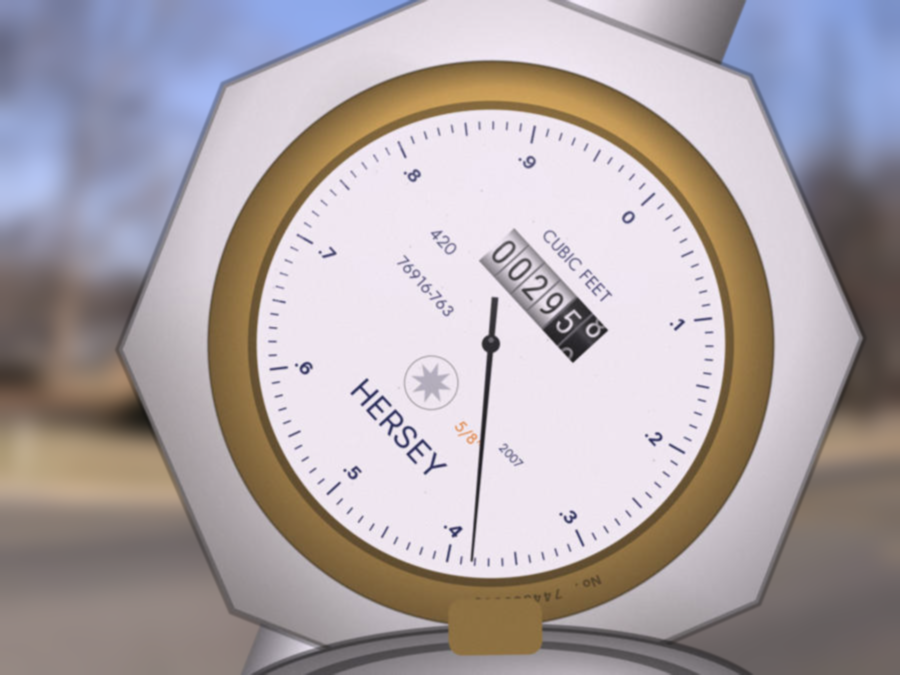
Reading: 2958.38; ft³
